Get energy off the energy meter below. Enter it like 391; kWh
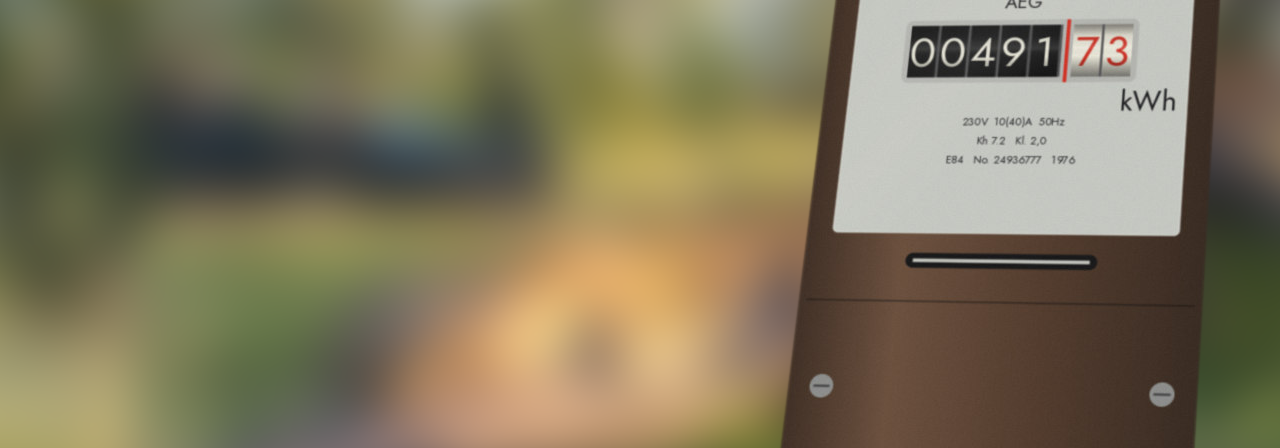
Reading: 491.73; kWh
